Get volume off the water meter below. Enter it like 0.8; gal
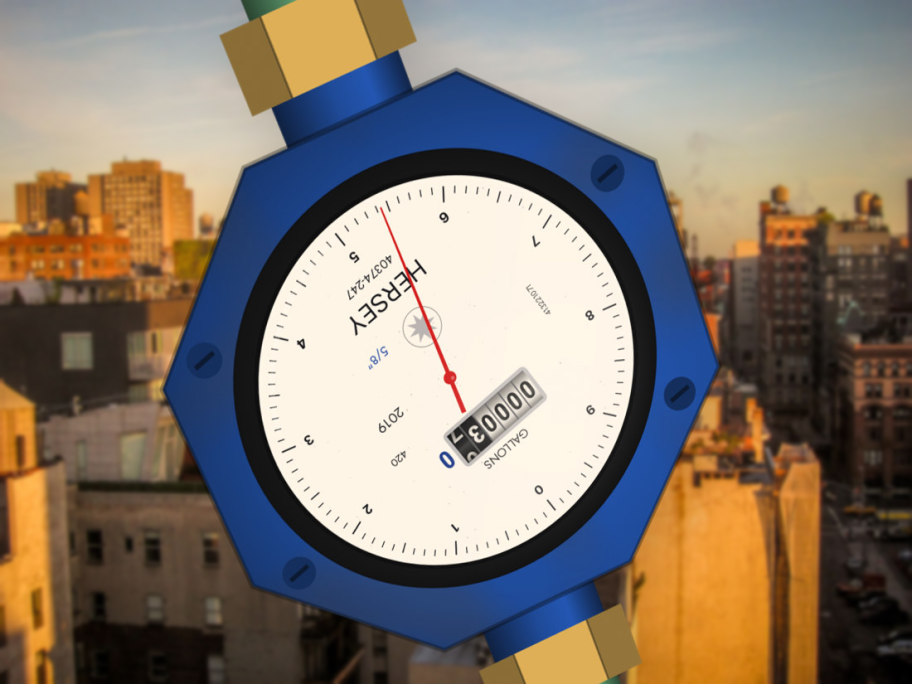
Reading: 365.4; gal
